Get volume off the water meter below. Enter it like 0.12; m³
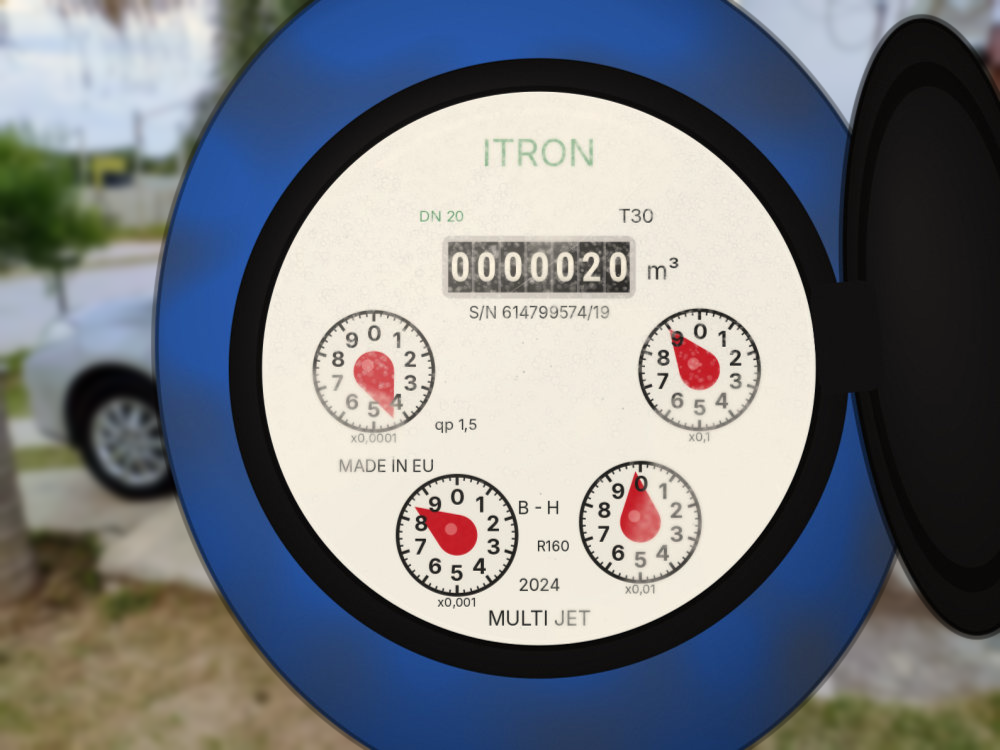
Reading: 20.8984; m³
